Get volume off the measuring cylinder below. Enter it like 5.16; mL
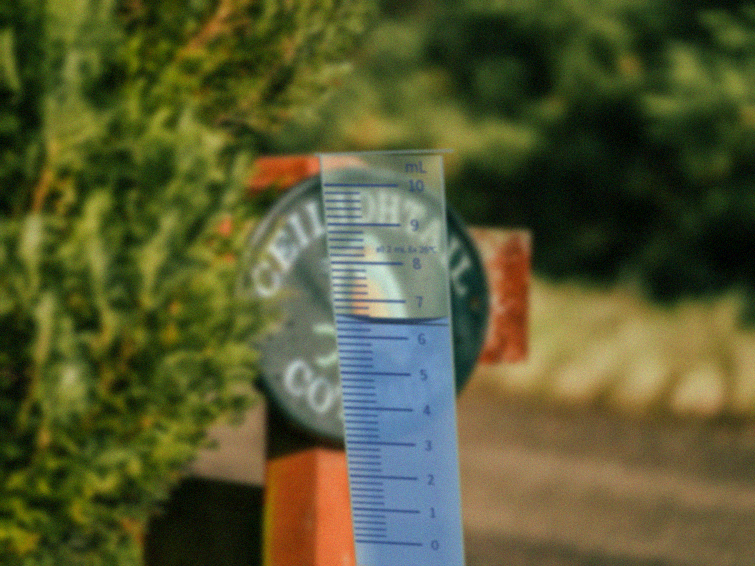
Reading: 6.4; mL
